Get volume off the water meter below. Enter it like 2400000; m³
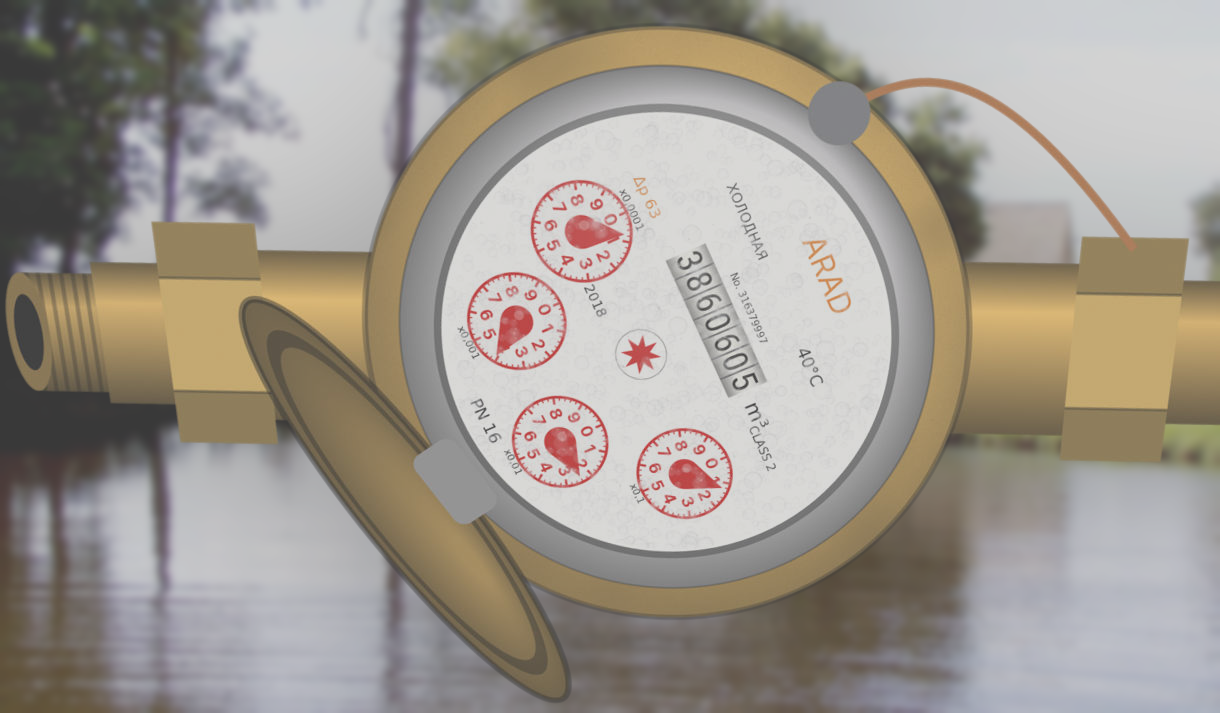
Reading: 3860605.1240; m³
